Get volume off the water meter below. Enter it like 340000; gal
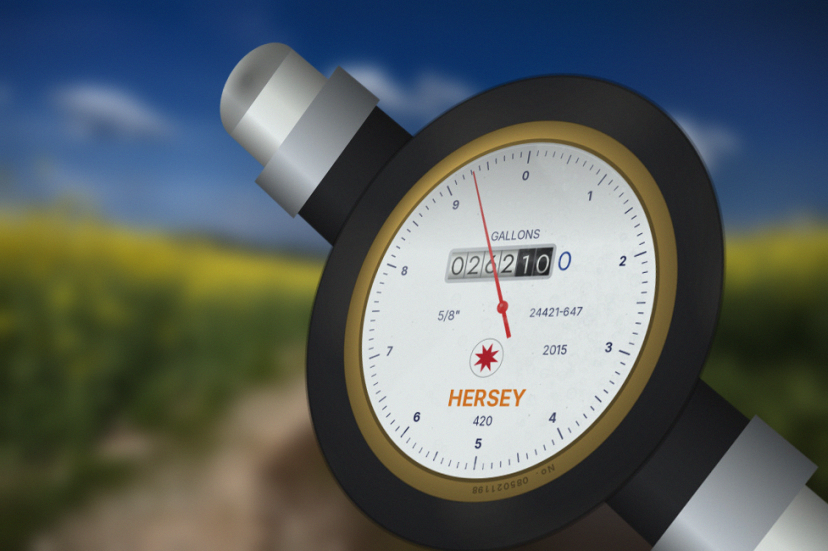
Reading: 262099.3; gal
